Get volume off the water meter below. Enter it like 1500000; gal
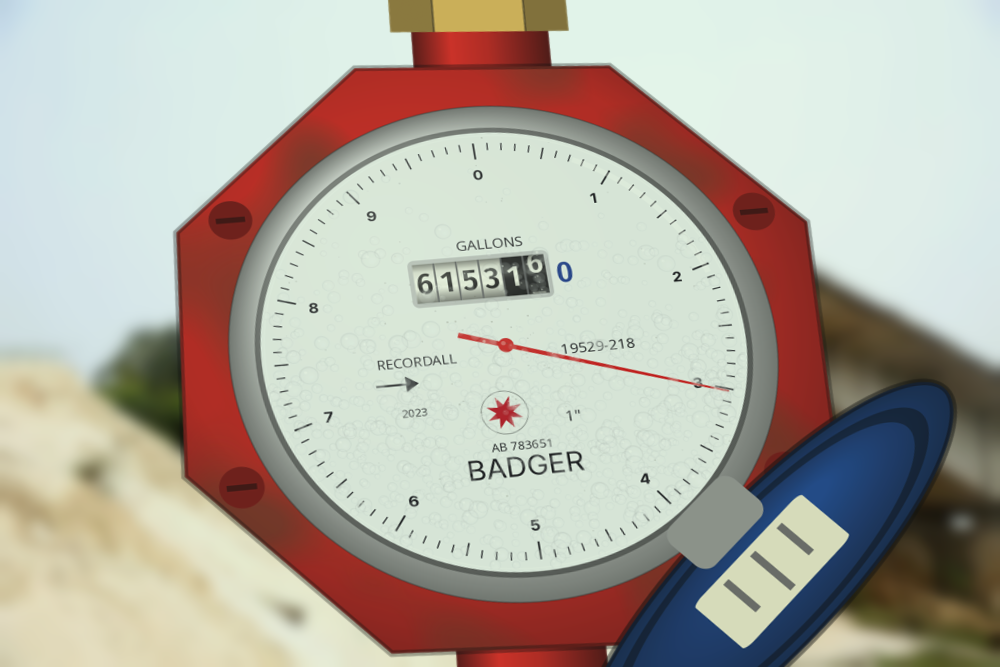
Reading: 6153163.0; gal
